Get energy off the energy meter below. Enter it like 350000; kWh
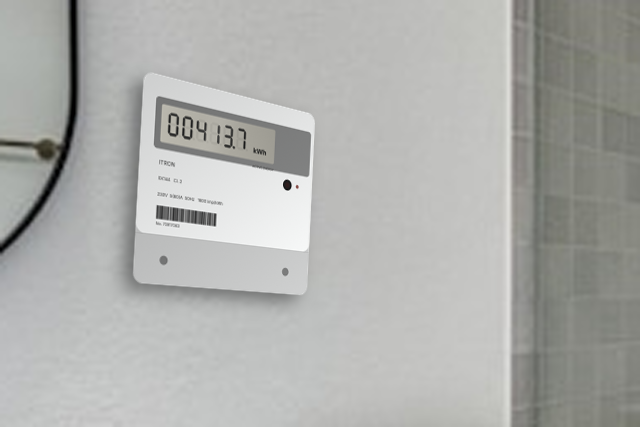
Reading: 413.7; kWh
